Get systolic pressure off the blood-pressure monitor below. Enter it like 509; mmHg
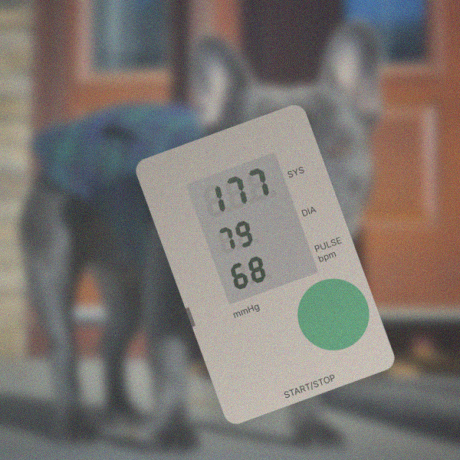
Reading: 177; mmHg
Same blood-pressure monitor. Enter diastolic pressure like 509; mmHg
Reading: 79; mmHg
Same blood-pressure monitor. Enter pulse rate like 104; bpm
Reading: 68; bpm
